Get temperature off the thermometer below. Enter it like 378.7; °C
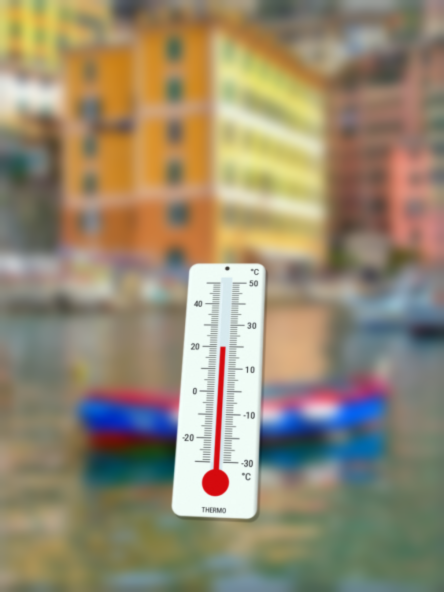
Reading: 20; °C
